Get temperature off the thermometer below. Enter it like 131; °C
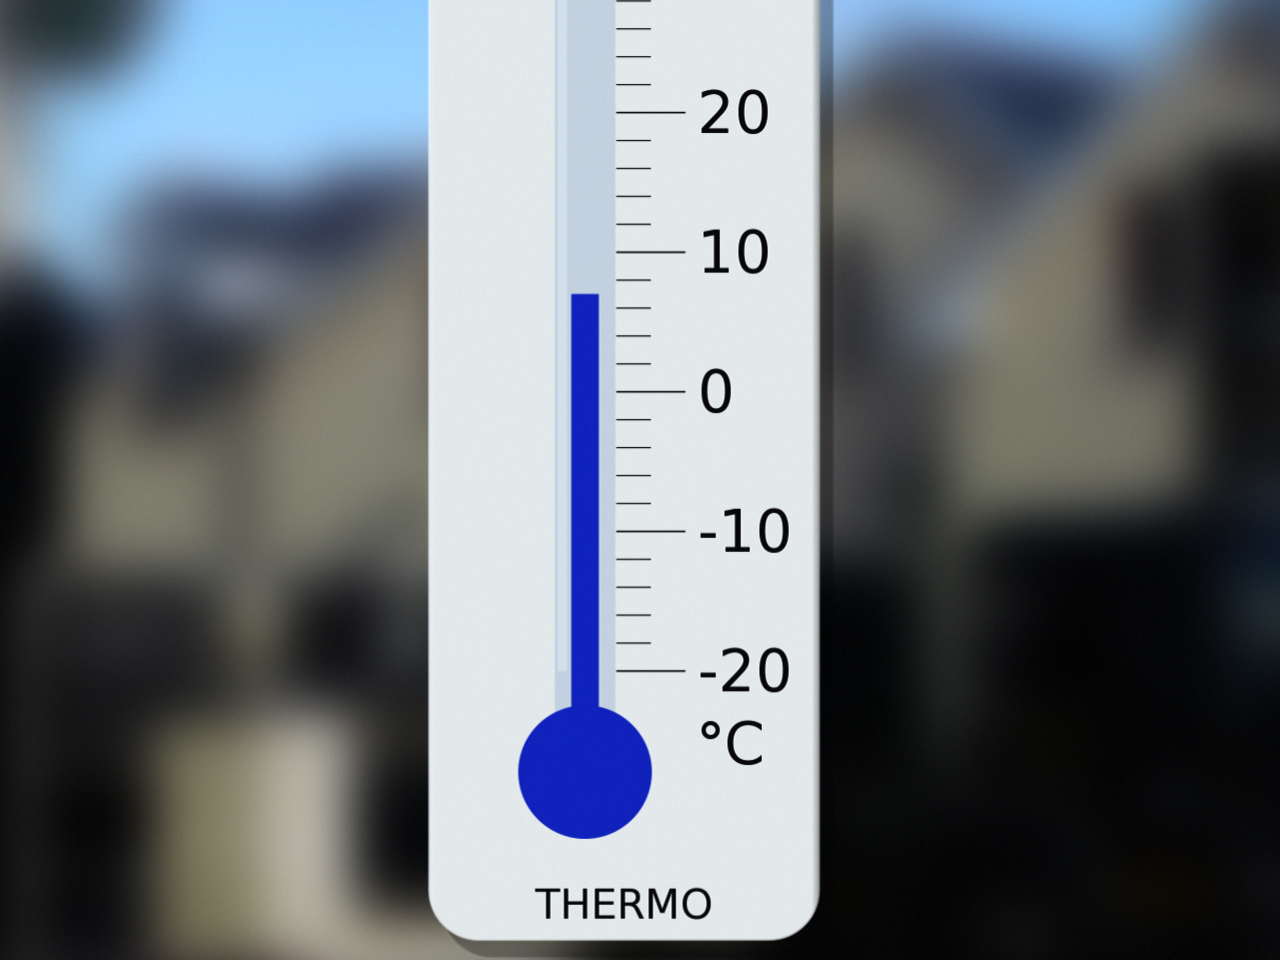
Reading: 7; °C
